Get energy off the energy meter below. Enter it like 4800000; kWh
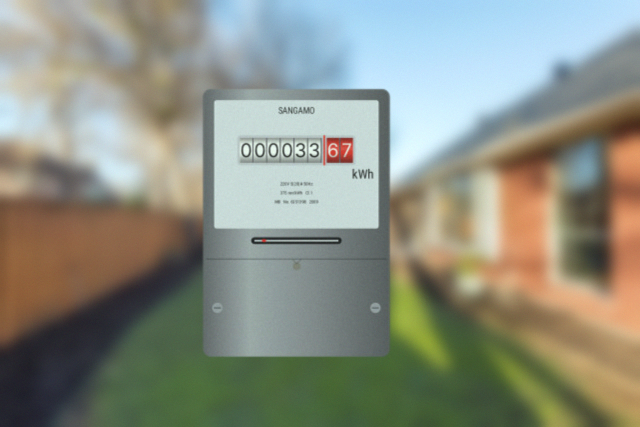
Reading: 33.67; kWh
